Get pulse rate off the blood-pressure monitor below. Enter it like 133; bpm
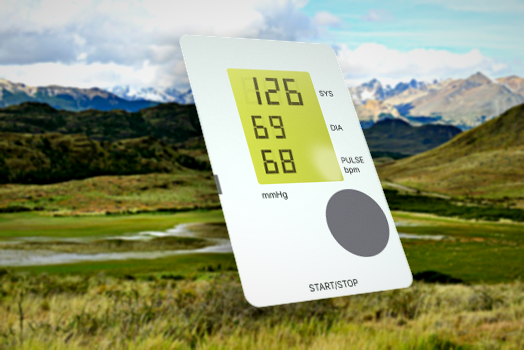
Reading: 68; bpm
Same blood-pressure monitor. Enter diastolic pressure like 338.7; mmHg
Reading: 69; mmHg
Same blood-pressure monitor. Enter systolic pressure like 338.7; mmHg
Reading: 126; mmHg
